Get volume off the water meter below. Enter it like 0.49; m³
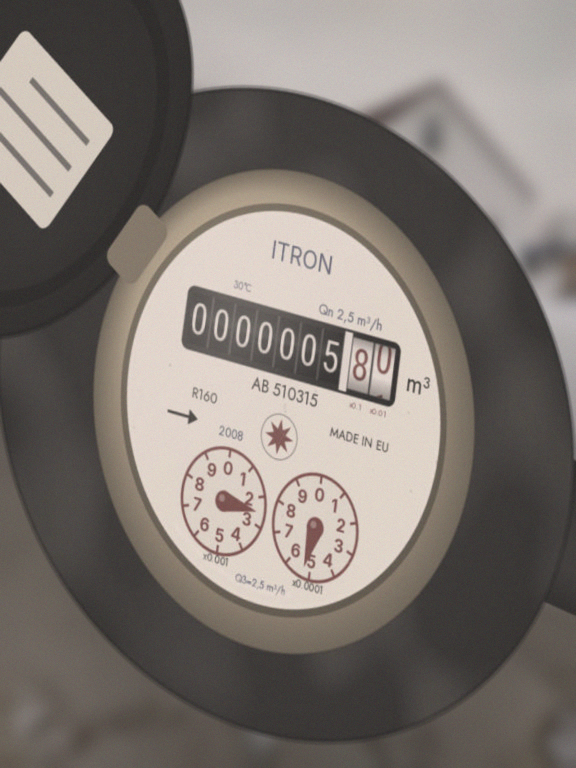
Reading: 5.8025; m³
